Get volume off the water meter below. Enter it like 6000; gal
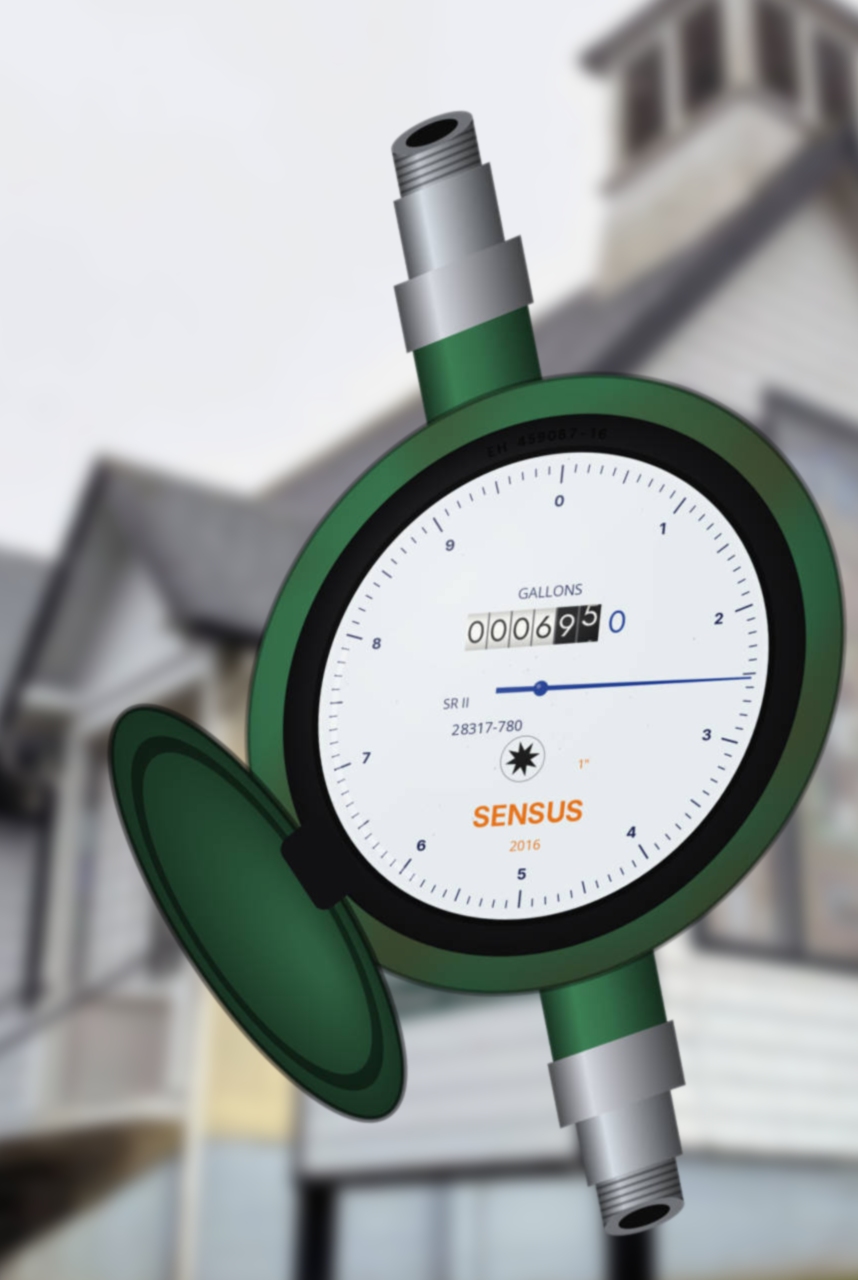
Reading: 6952.5; gal
